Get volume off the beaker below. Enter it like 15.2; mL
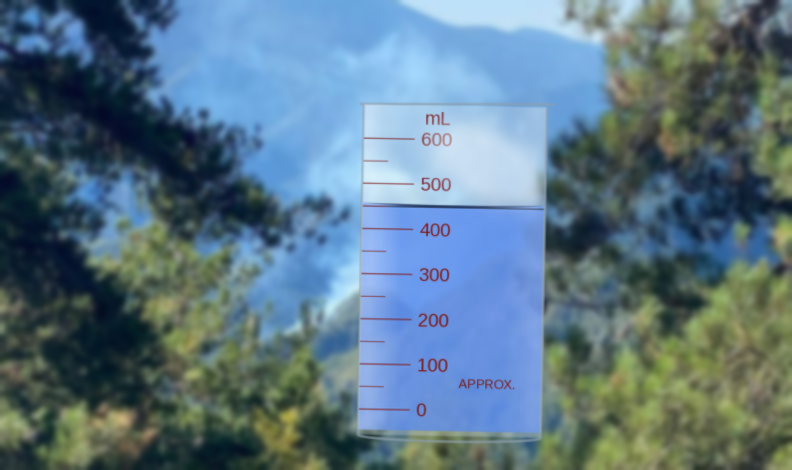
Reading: 450; mL
